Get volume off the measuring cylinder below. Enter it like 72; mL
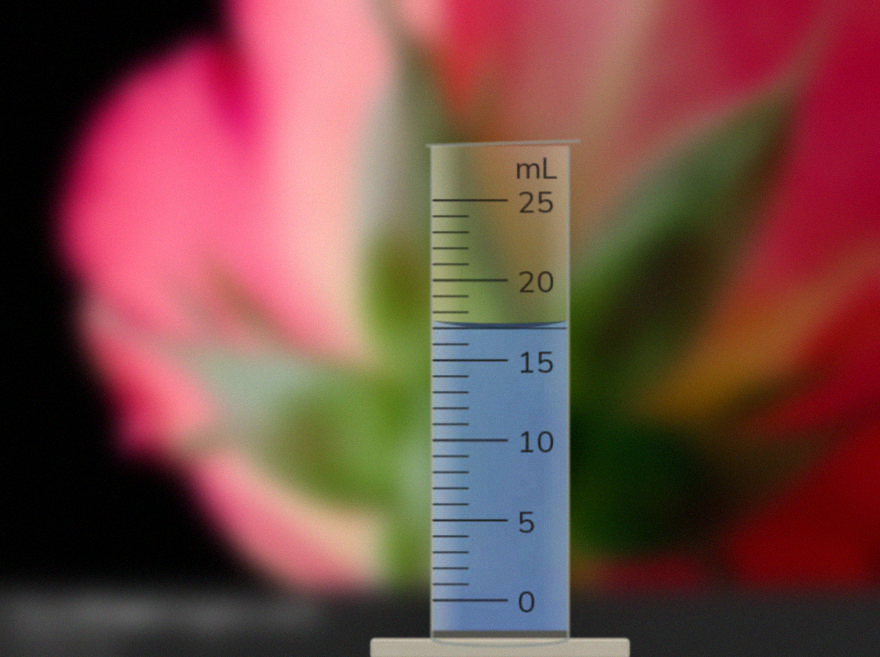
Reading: 17; mL
